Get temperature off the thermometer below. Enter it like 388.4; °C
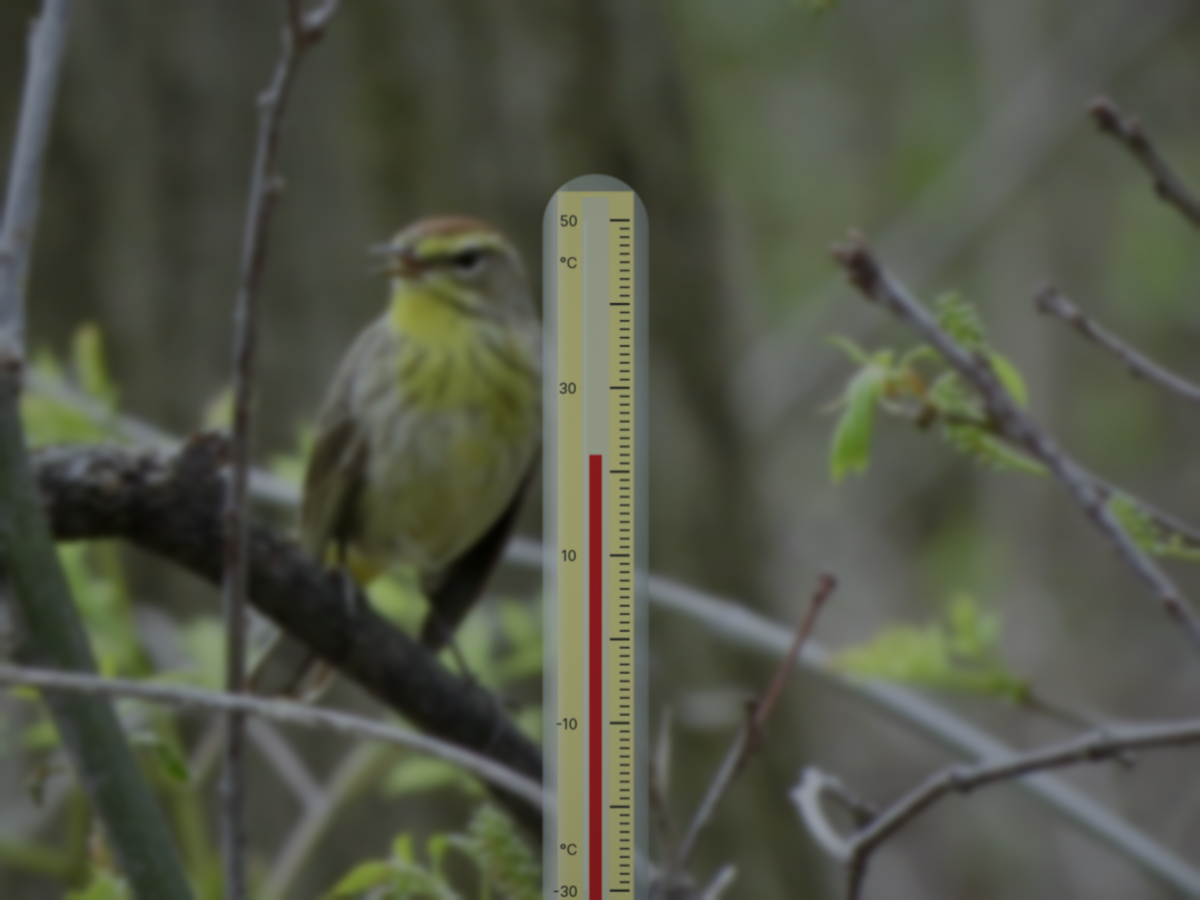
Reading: 22; °C
